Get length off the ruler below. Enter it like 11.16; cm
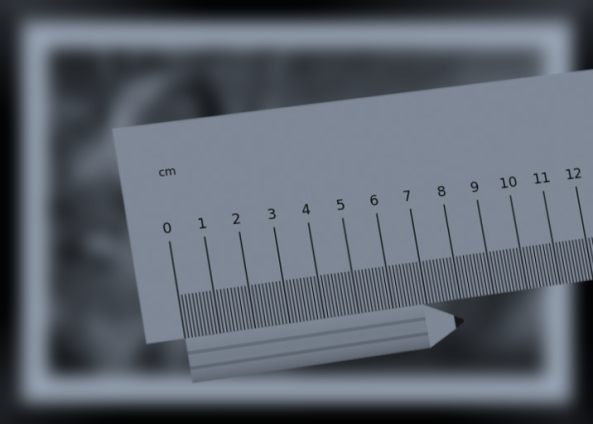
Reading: 8; cm
